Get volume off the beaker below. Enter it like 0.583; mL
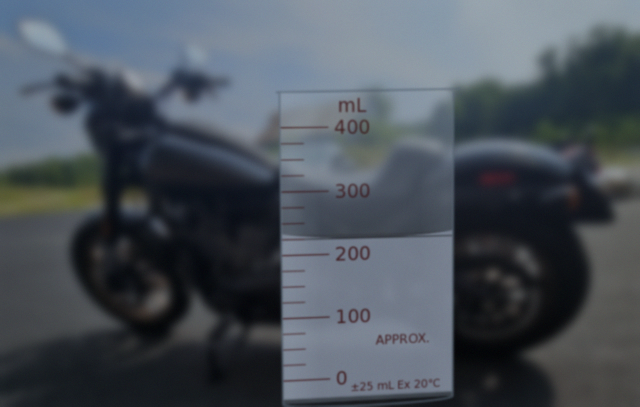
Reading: 225; mL
